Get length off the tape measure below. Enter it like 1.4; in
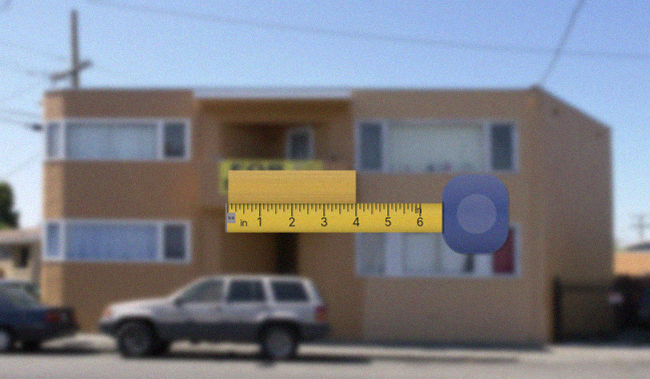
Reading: 4; in
